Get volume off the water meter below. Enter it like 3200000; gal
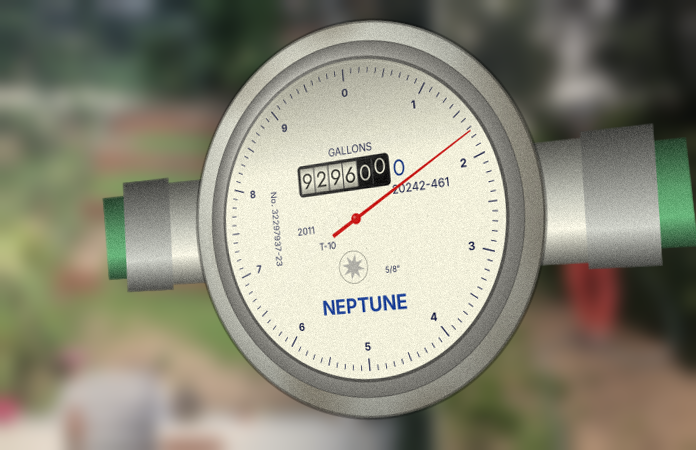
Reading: 9296001.7; gal
